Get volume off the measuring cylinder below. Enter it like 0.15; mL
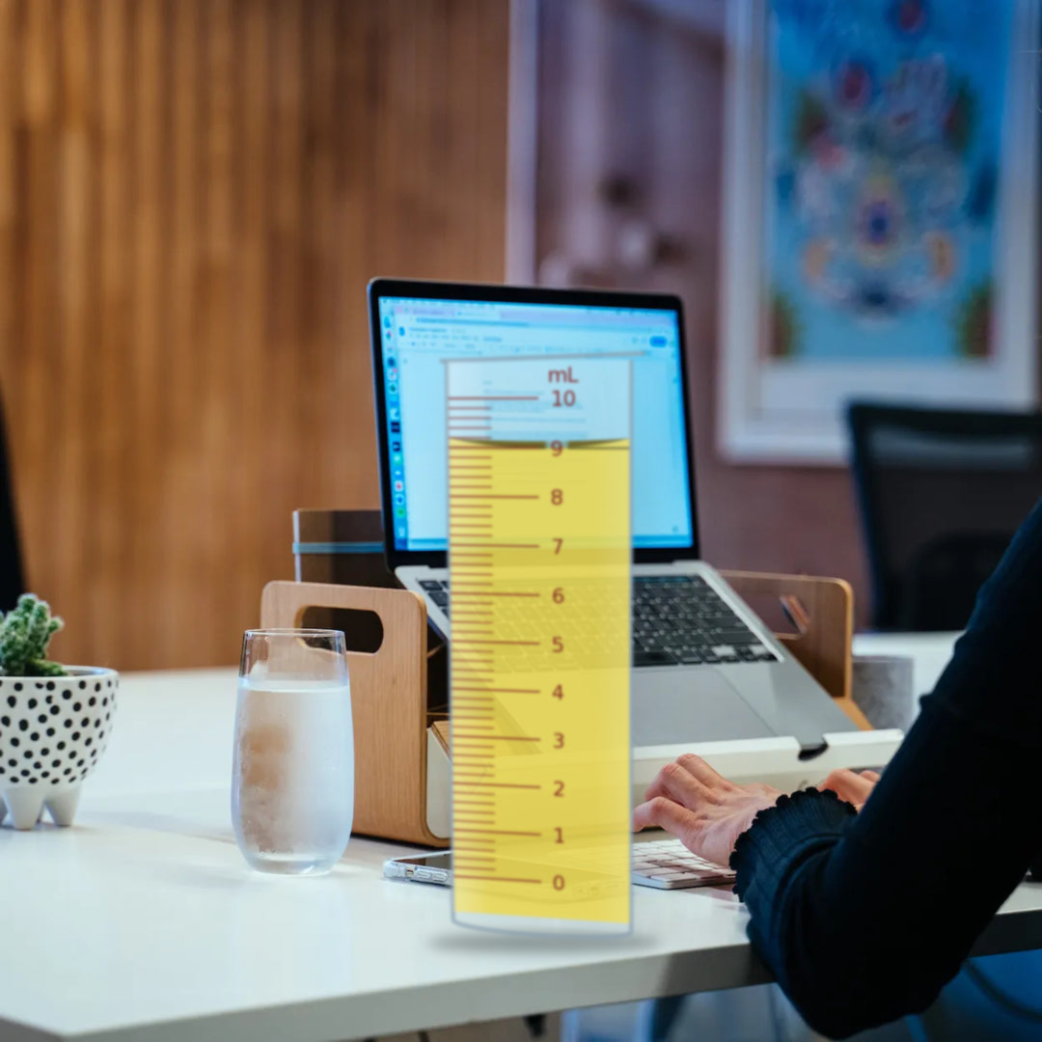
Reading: 9; mL
